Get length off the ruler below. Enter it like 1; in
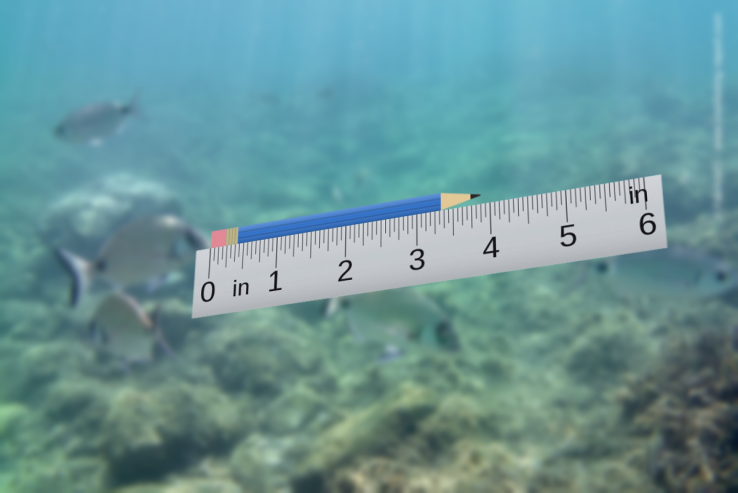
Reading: 3.875; in
